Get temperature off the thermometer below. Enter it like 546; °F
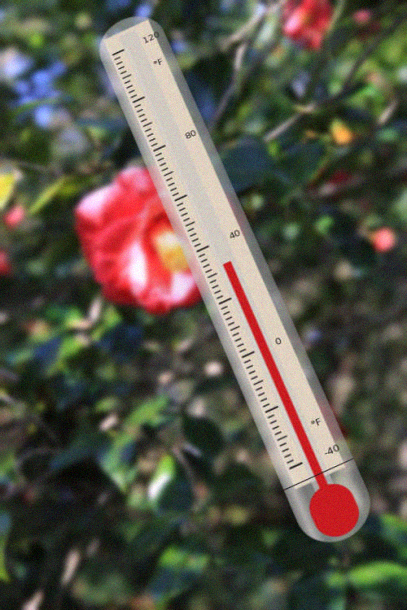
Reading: 32; °F
